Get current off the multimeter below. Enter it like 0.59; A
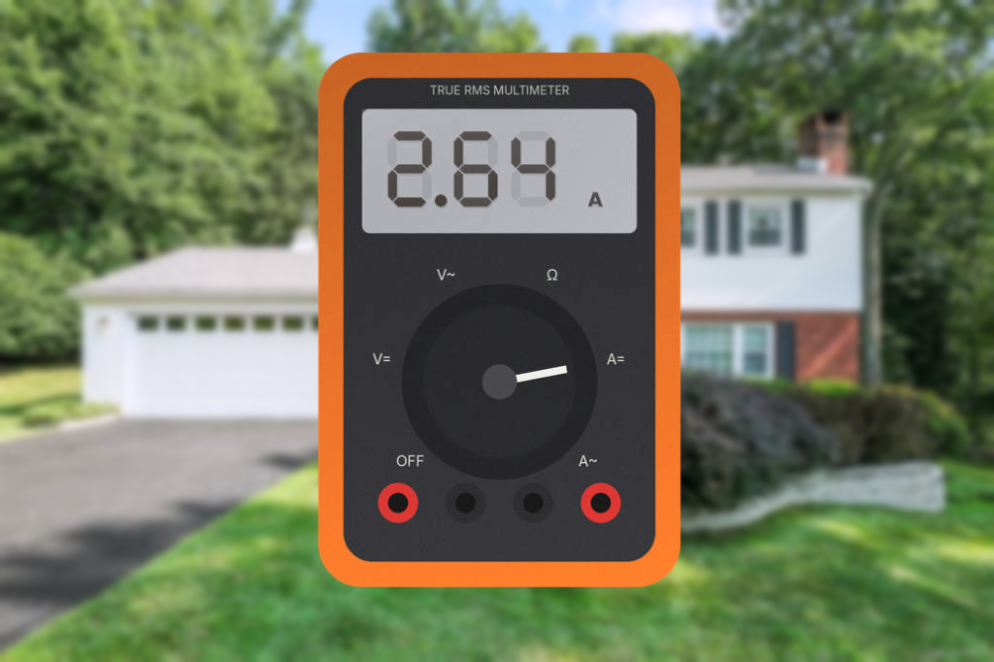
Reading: 2.64; A
